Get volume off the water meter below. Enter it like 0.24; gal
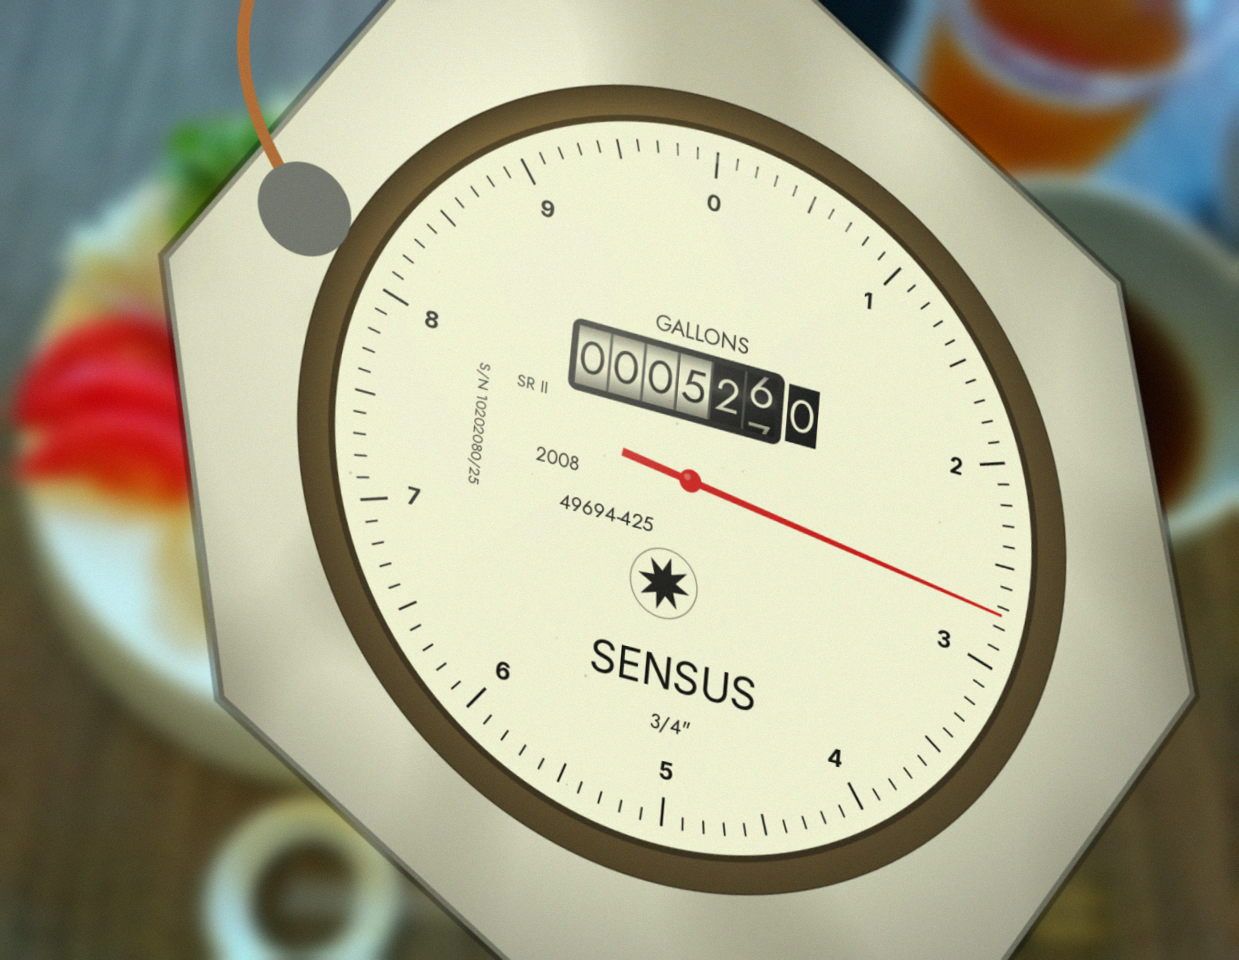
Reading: 5262.7; gal
